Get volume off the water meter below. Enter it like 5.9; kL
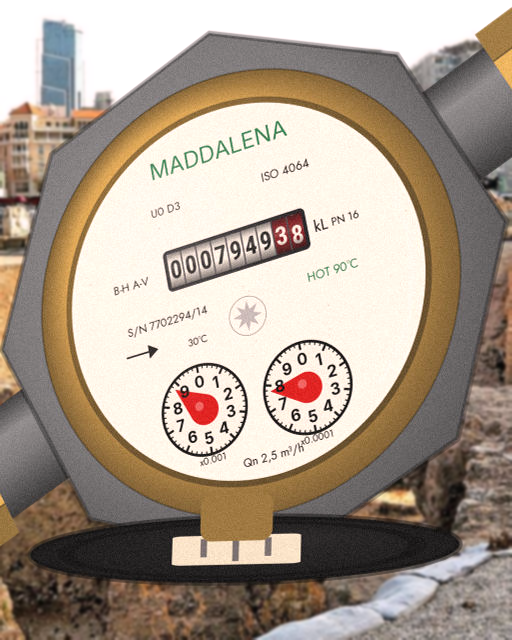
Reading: 7949.3787; kL
